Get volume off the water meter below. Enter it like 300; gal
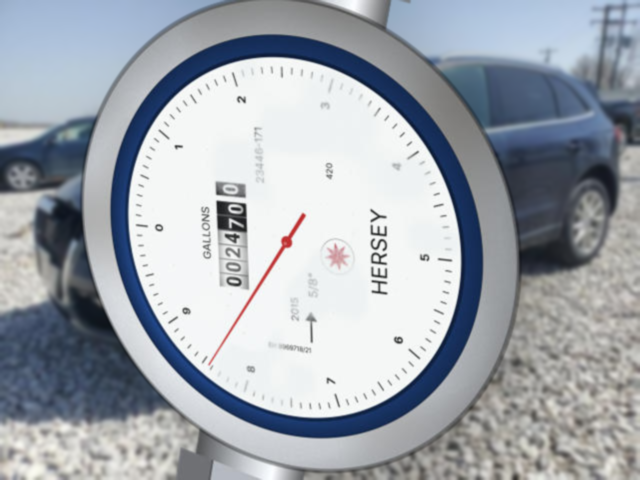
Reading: 24698.4; gal
